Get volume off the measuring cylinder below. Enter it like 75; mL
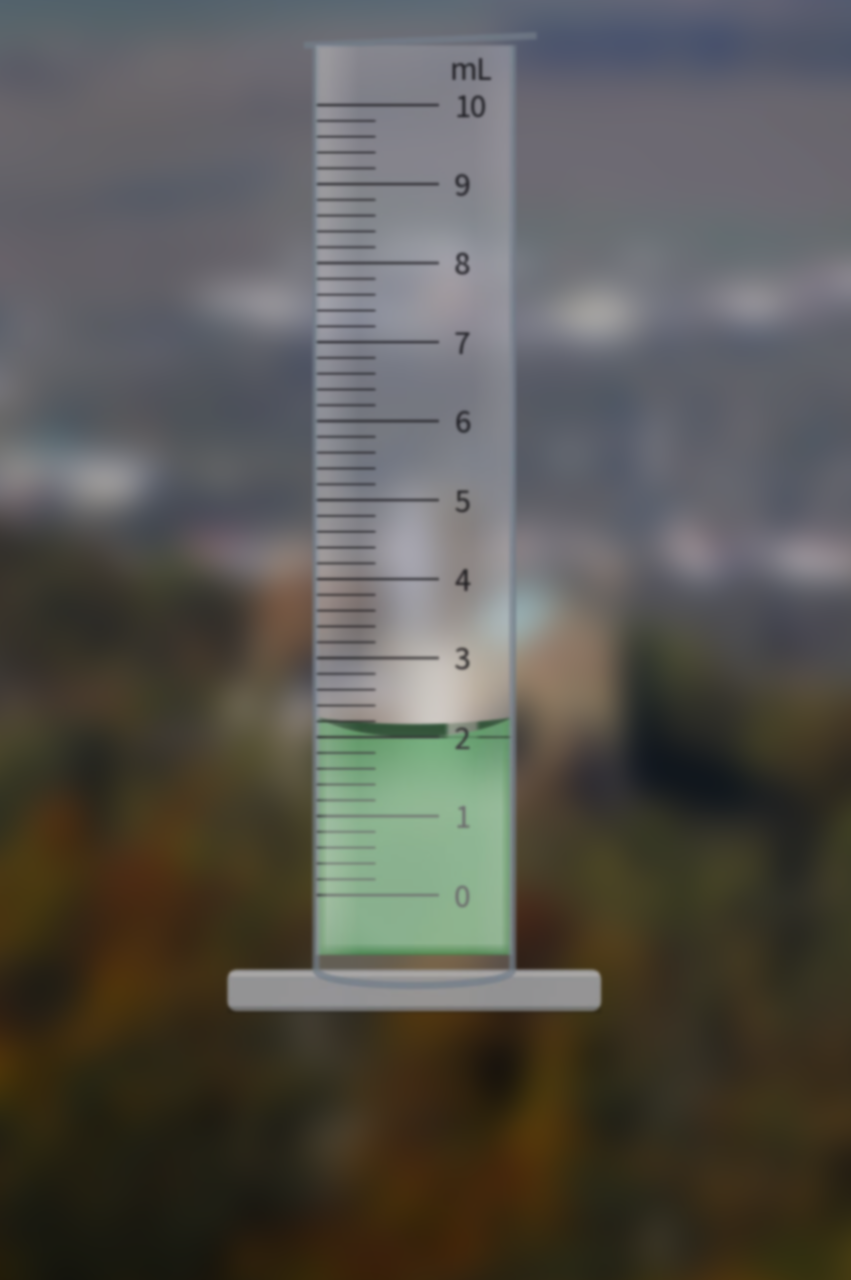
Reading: 2; mL
